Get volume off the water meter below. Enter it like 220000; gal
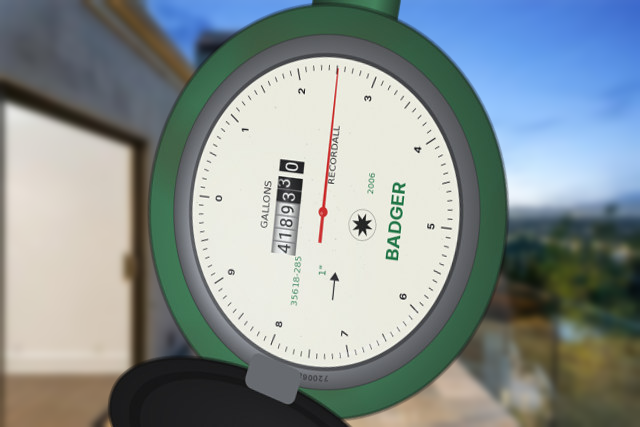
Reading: 4189332.5; gal
